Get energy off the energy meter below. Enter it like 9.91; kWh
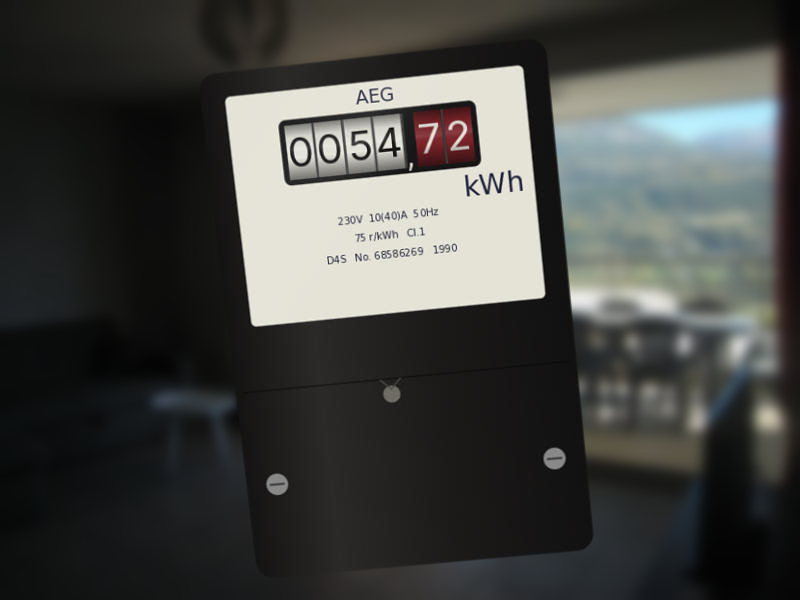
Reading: 54.72; kWh
